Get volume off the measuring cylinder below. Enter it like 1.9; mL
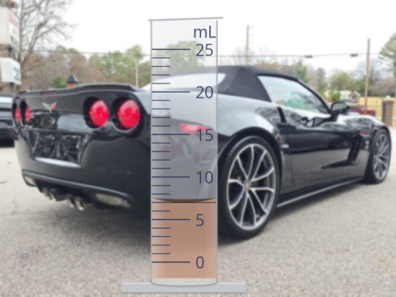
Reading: 7; mL
